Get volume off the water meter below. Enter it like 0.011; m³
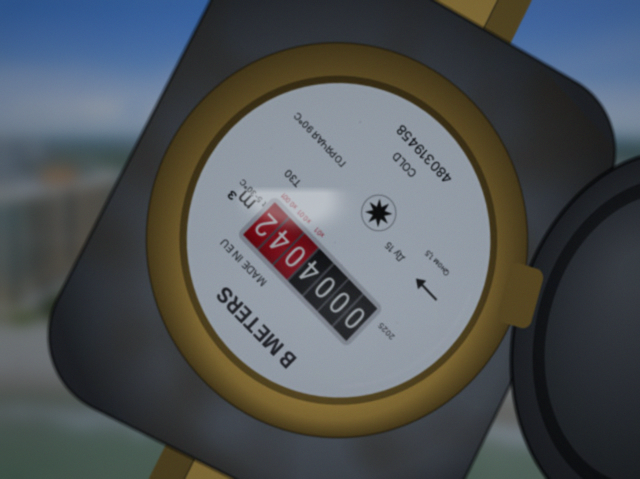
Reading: 4.042; m³
